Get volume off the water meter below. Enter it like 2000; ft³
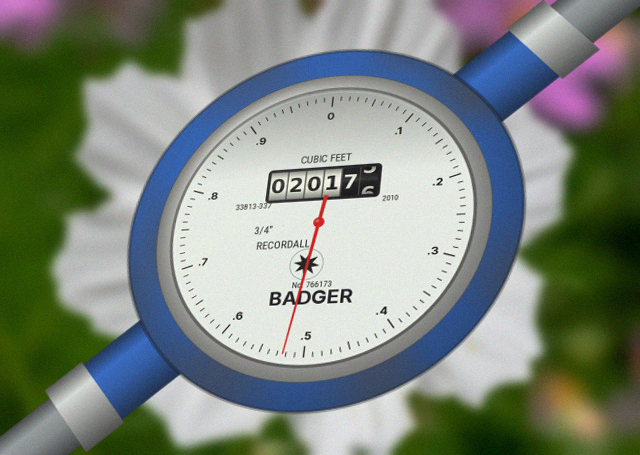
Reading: 20175.52; ft³
